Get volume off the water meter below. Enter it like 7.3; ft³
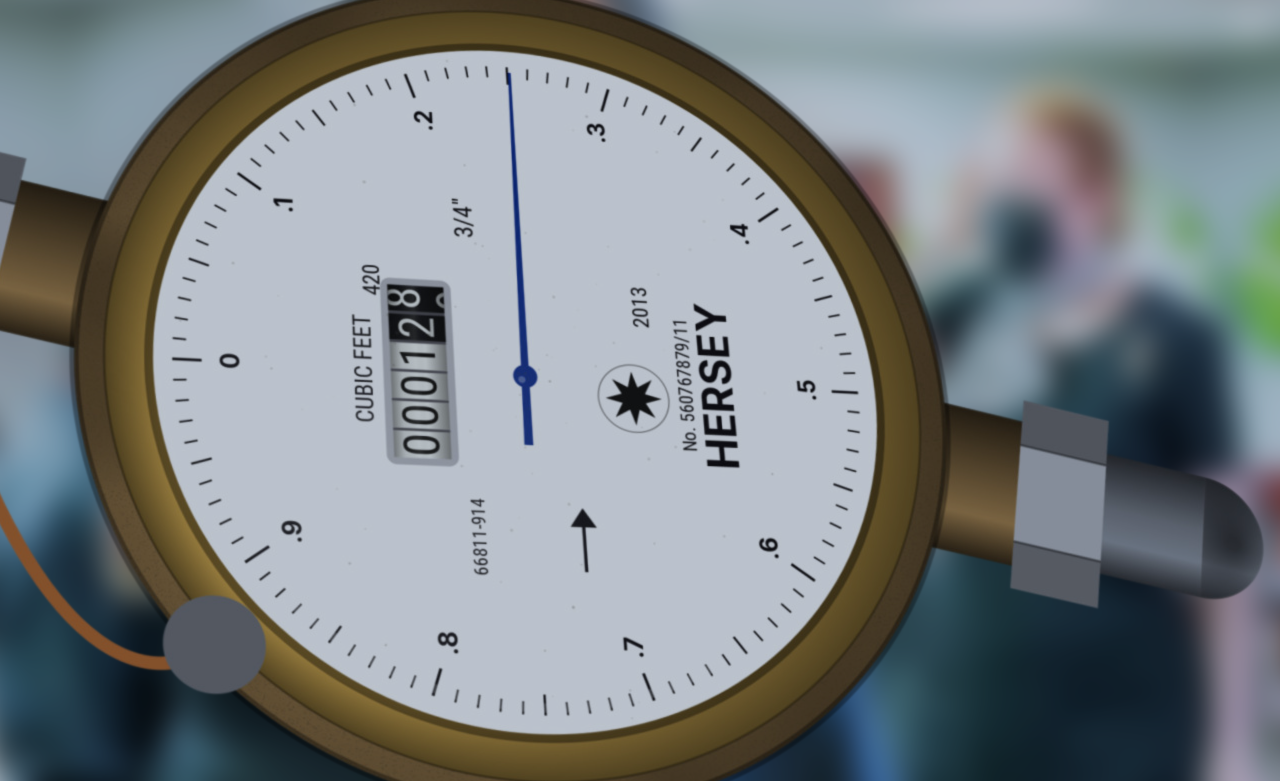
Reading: 128.25; ft³
